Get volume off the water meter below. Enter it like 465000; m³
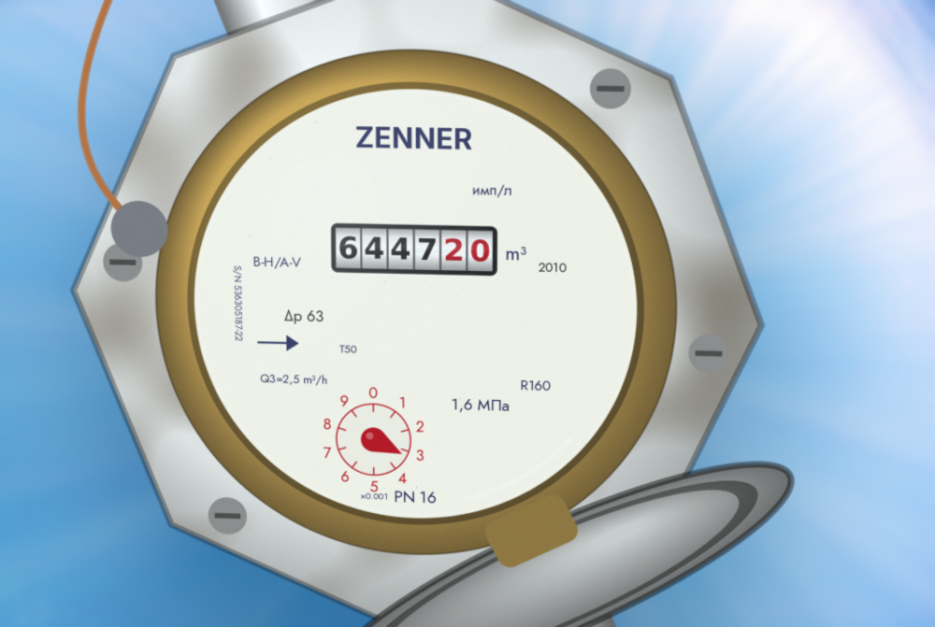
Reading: 6447.203; m³
